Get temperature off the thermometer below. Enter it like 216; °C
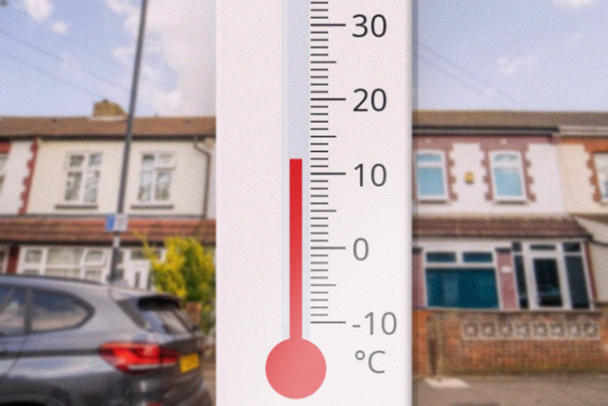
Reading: 12; °C
